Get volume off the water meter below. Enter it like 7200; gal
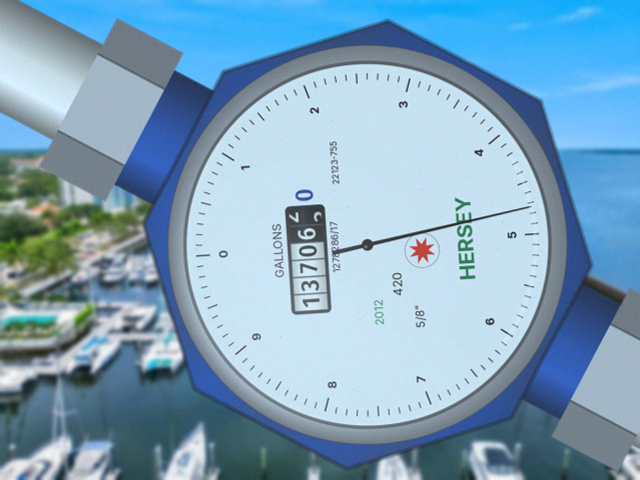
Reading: 1370624.7; gal
